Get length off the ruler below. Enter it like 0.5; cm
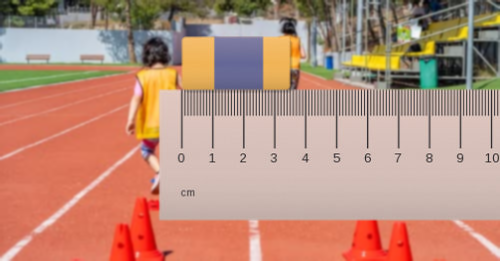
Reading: 3.5; cm
